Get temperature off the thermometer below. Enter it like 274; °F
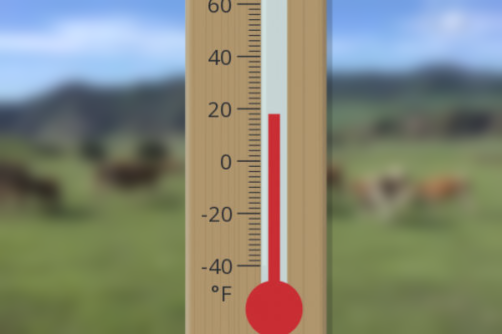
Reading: 18; °F
